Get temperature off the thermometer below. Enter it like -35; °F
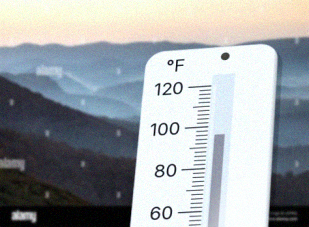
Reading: 96; °F
